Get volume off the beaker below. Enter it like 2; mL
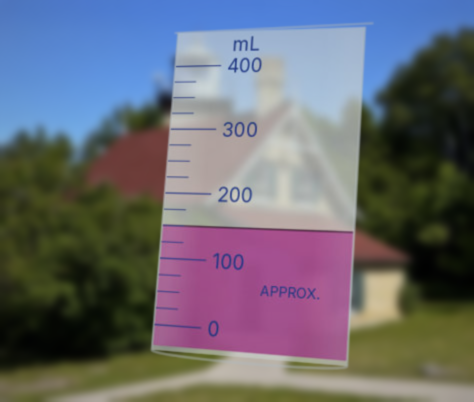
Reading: 150; mL
